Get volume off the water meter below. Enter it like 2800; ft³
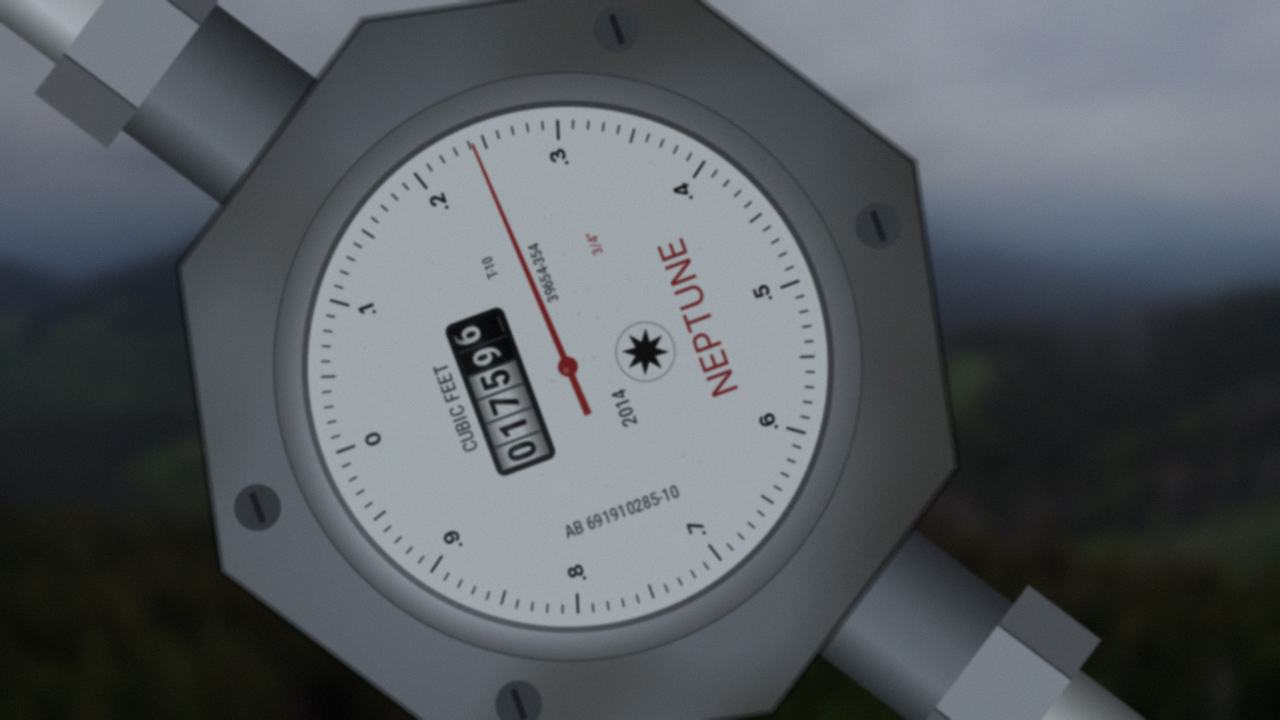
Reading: 17596.24; ft³
